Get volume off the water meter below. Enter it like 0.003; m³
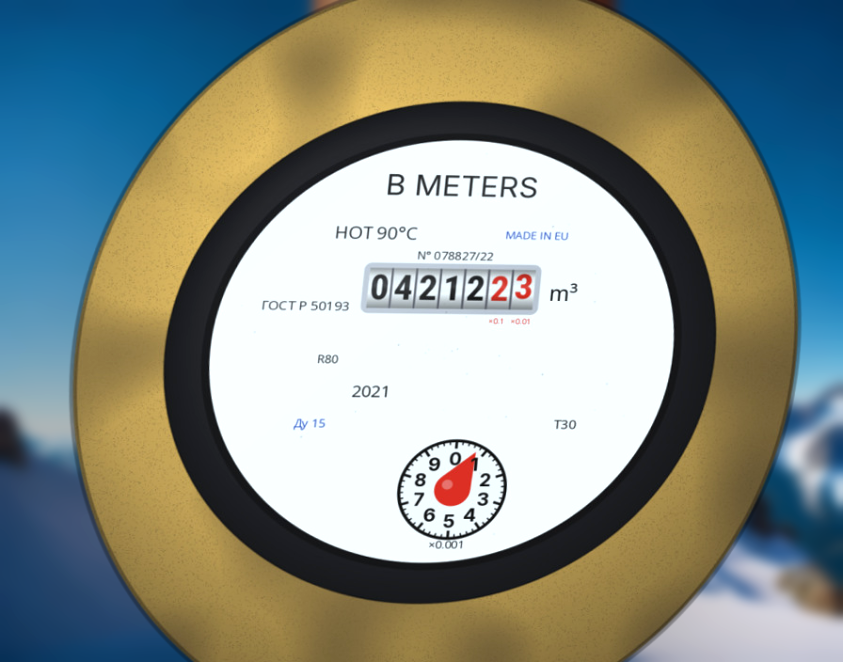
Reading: 4212.230; m³
